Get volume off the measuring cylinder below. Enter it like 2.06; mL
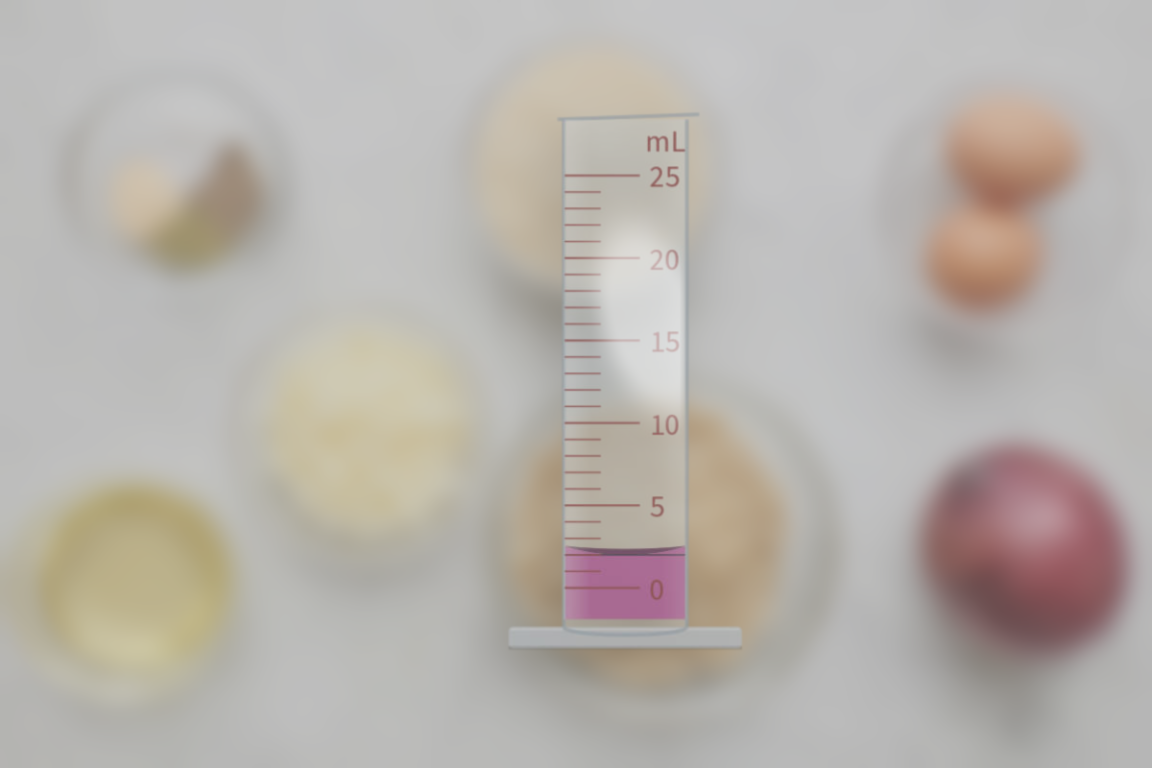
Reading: 2; mL
